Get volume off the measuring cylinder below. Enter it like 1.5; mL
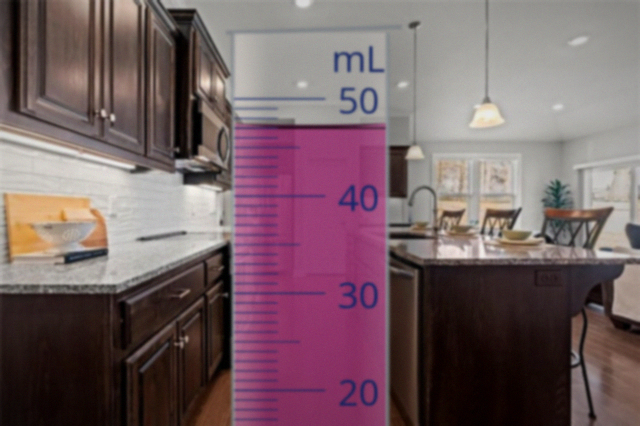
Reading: 47; mL
